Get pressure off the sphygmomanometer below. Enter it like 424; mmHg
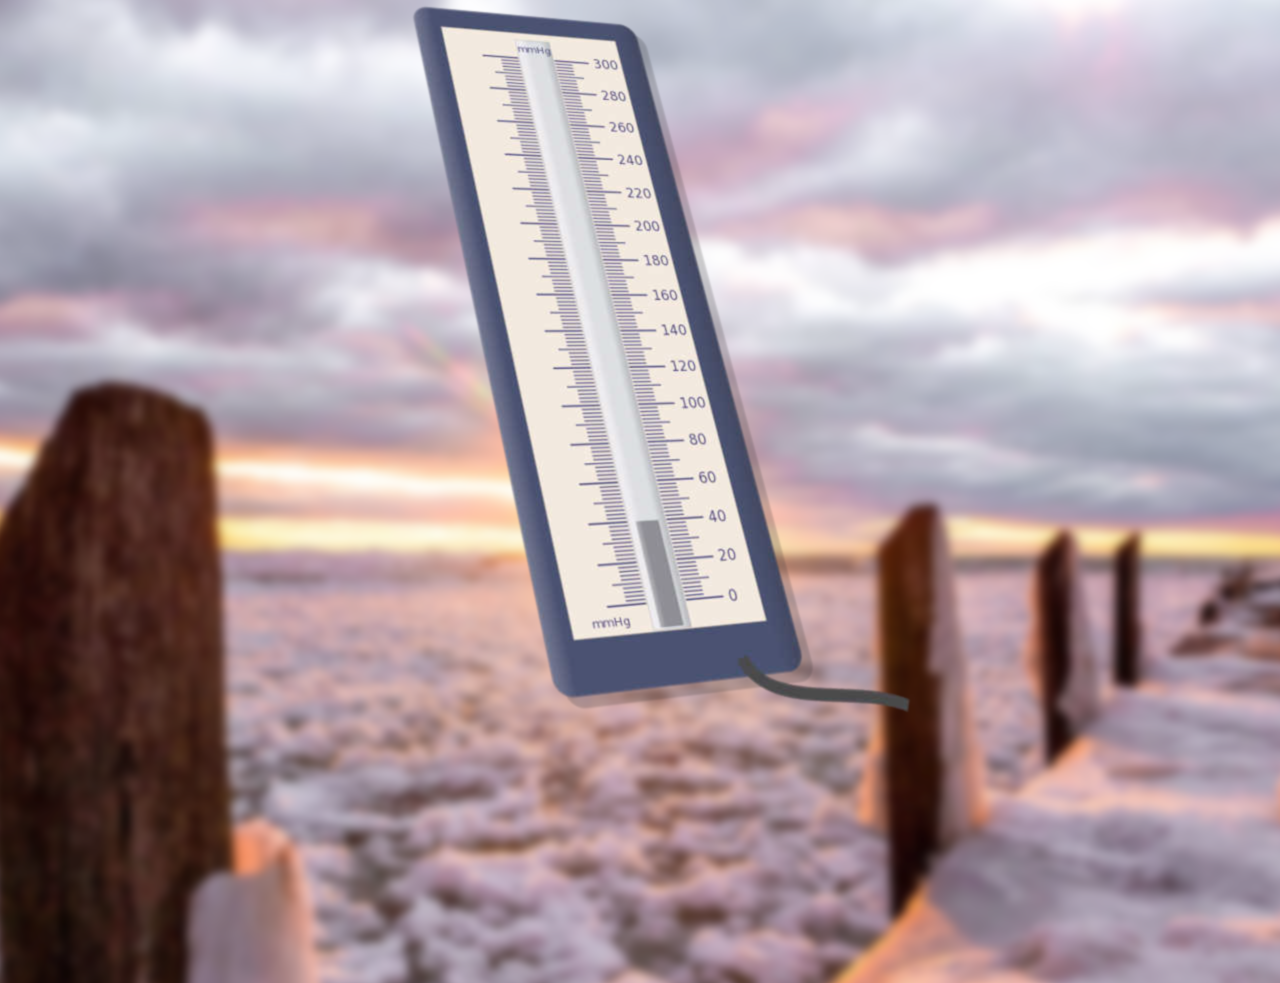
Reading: 40; mmHg
